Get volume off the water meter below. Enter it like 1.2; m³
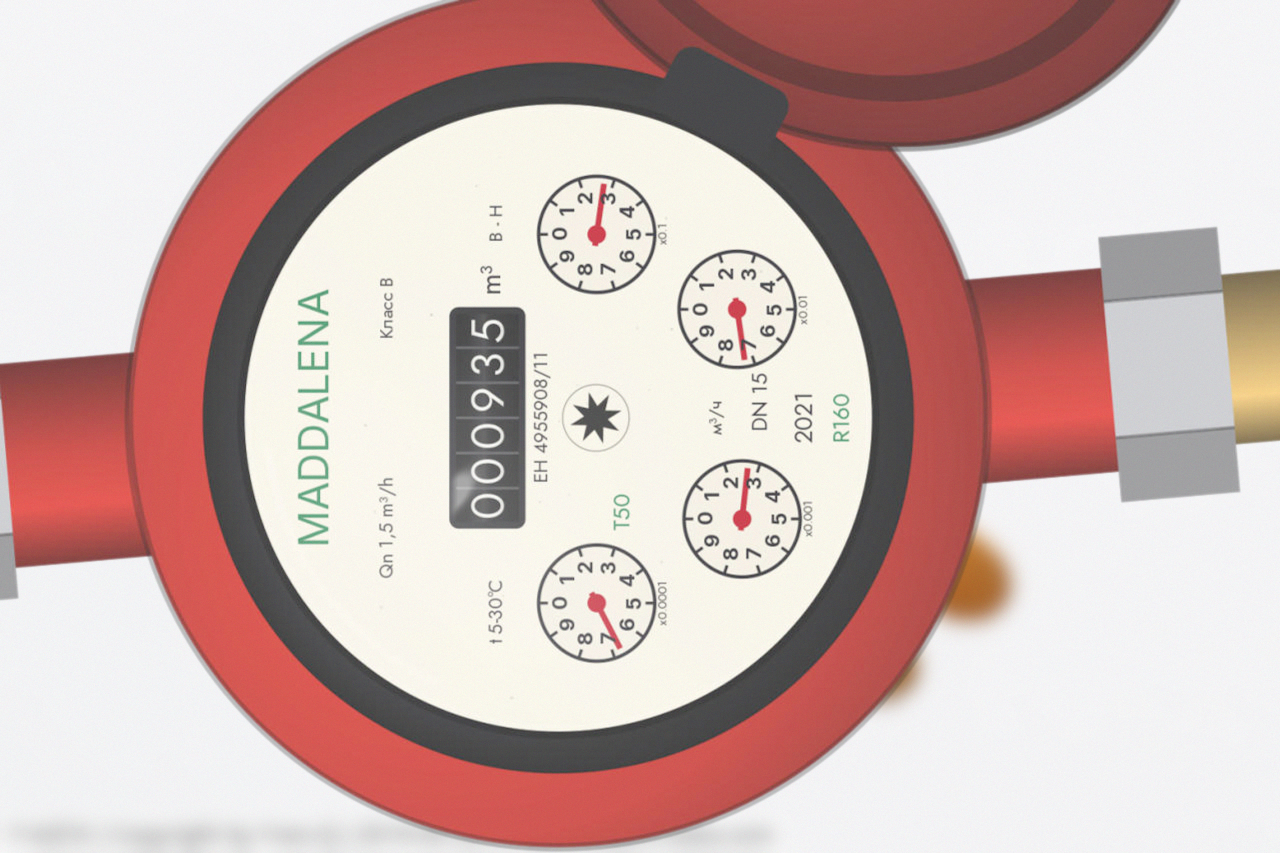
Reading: 935.2726; m³
